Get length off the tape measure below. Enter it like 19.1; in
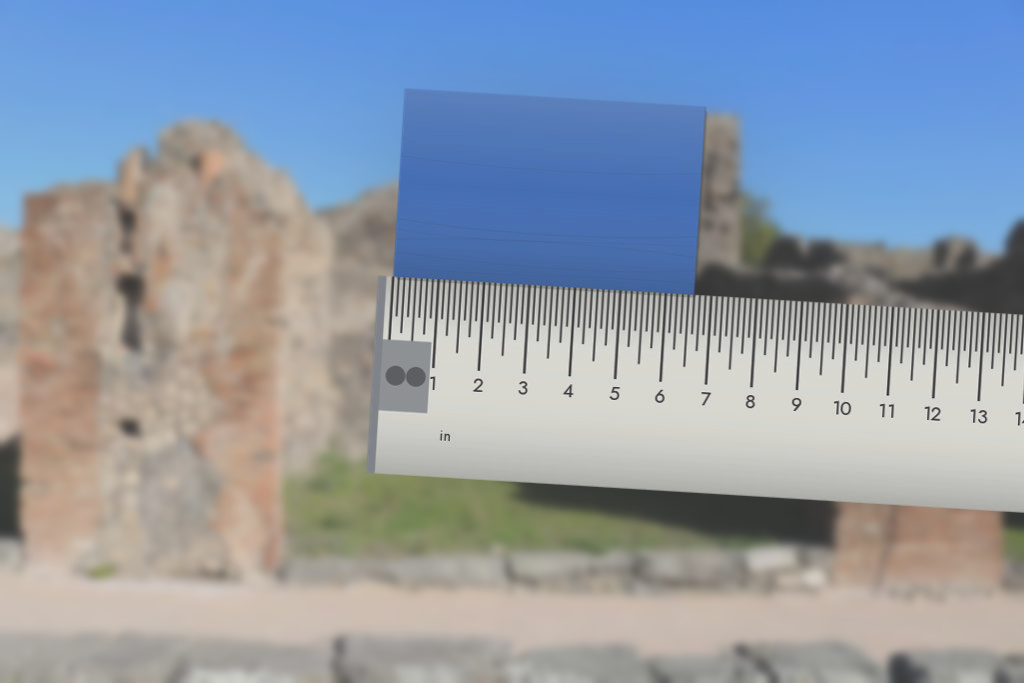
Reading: 6.625; in
